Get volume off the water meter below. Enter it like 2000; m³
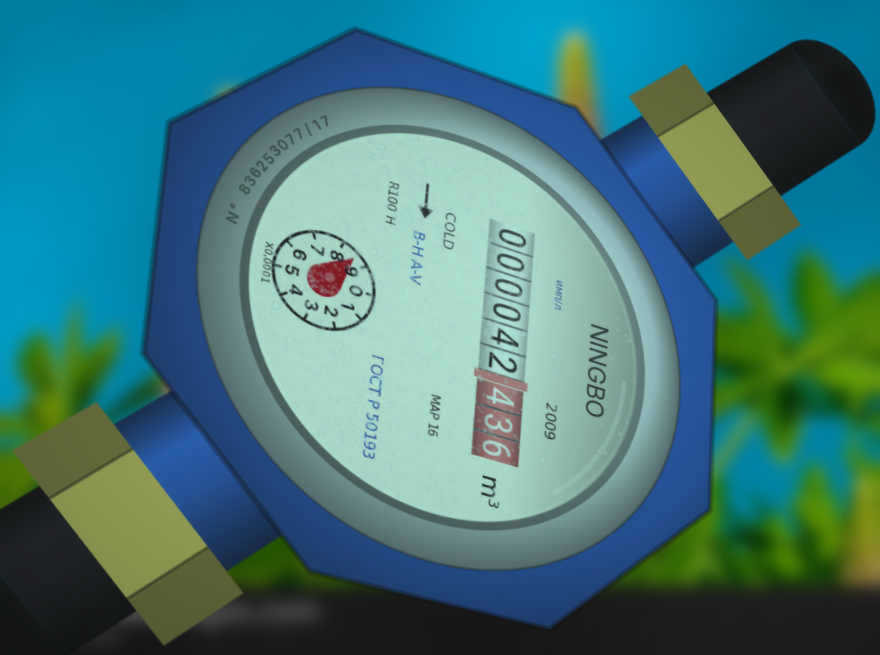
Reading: 42.4368; m³
